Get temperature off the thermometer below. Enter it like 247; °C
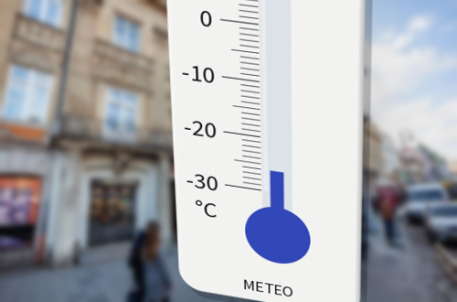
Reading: -26; °C
